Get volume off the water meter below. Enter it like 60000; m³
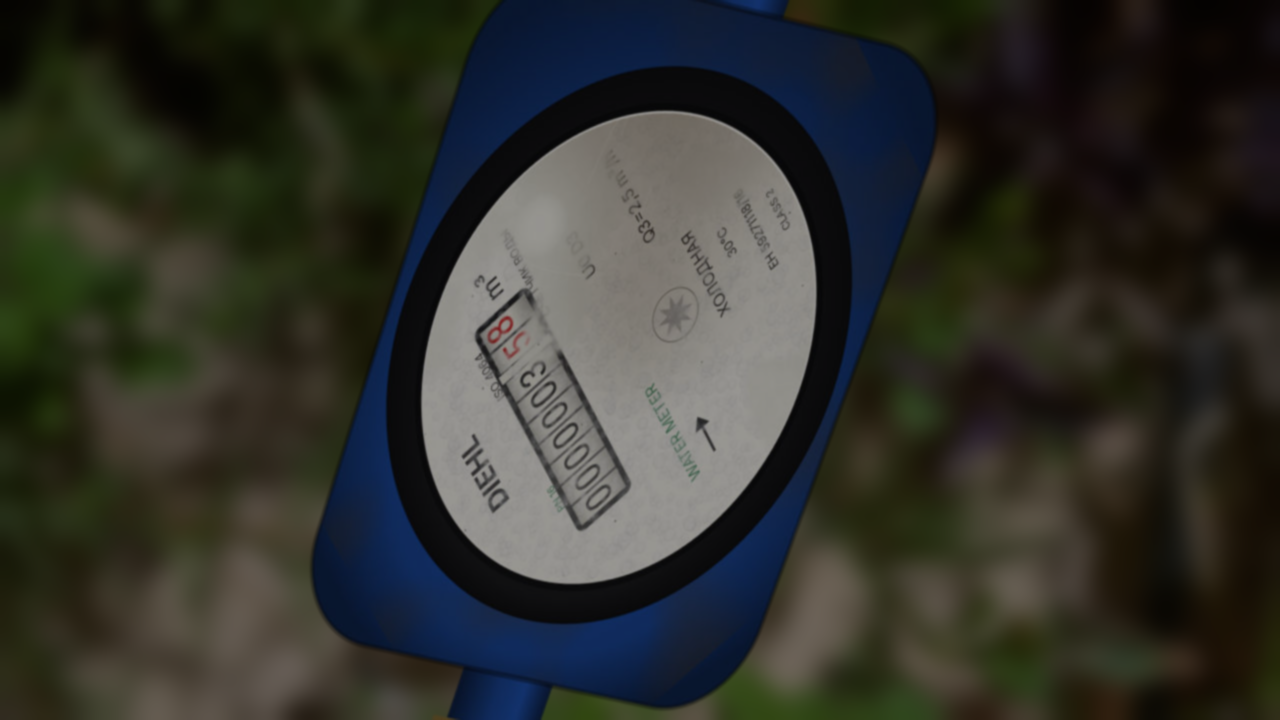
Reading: 3.58; m³
